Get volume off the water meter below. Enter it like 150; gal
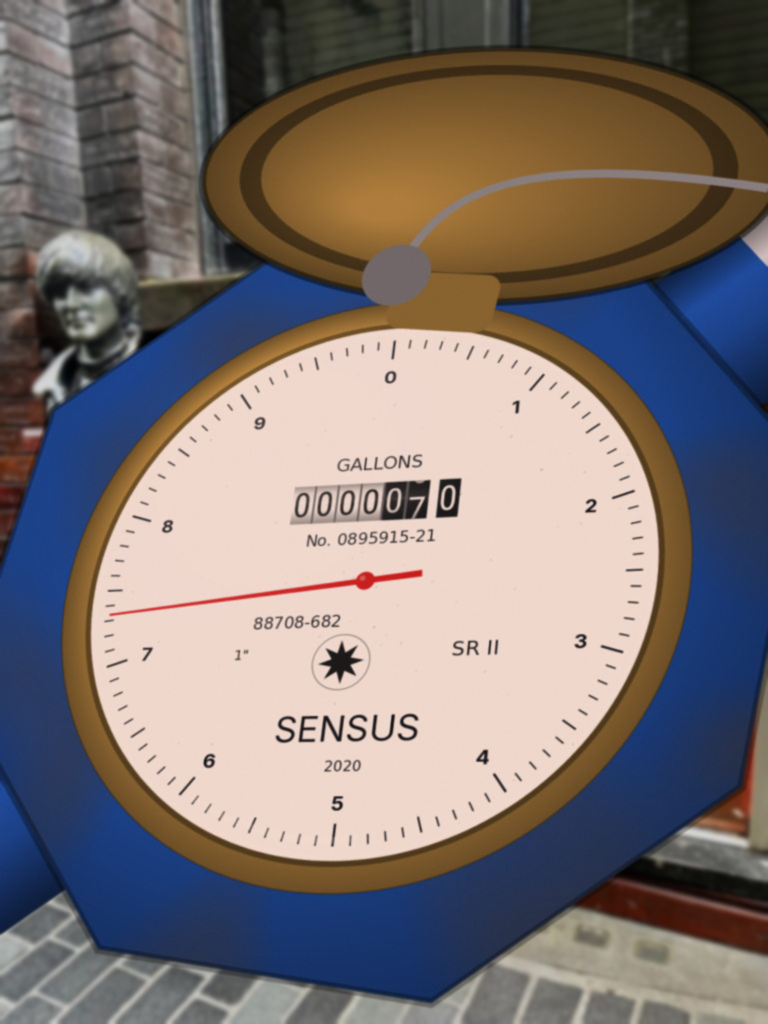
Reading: 67.3; gal
